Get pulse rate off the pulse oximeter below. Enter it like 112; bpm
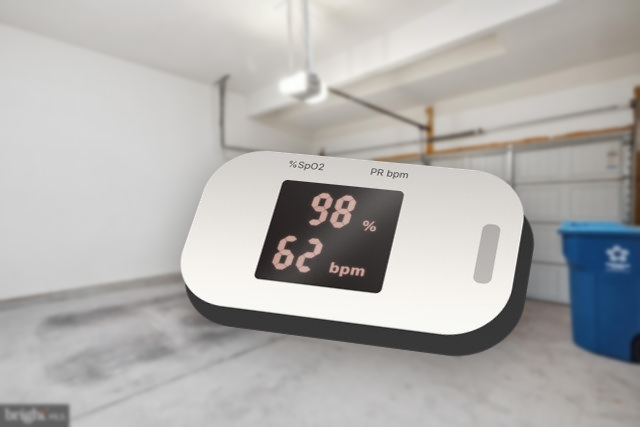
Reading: 62; bpm
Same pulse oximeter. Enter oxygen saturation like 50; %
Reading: 98; %
